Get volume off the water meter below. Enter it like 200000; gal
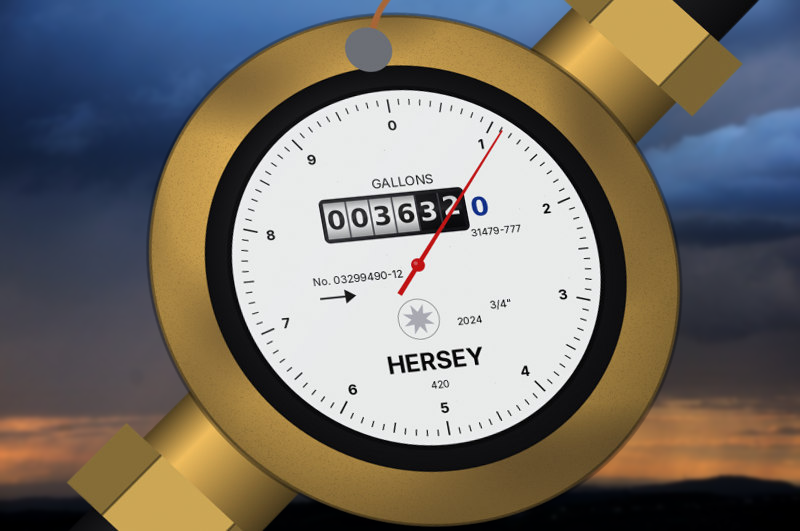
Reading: 36321.1; gal
